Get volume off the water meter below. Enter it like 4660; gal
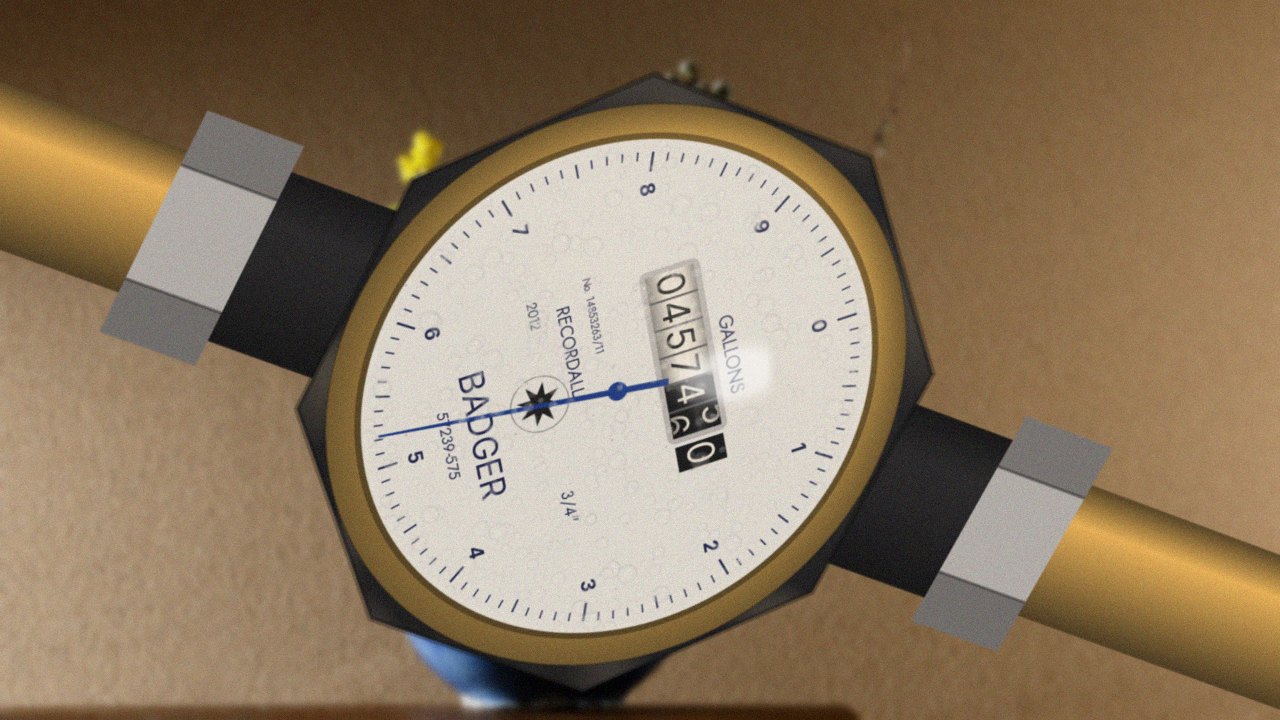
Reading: 457455.2; gal
